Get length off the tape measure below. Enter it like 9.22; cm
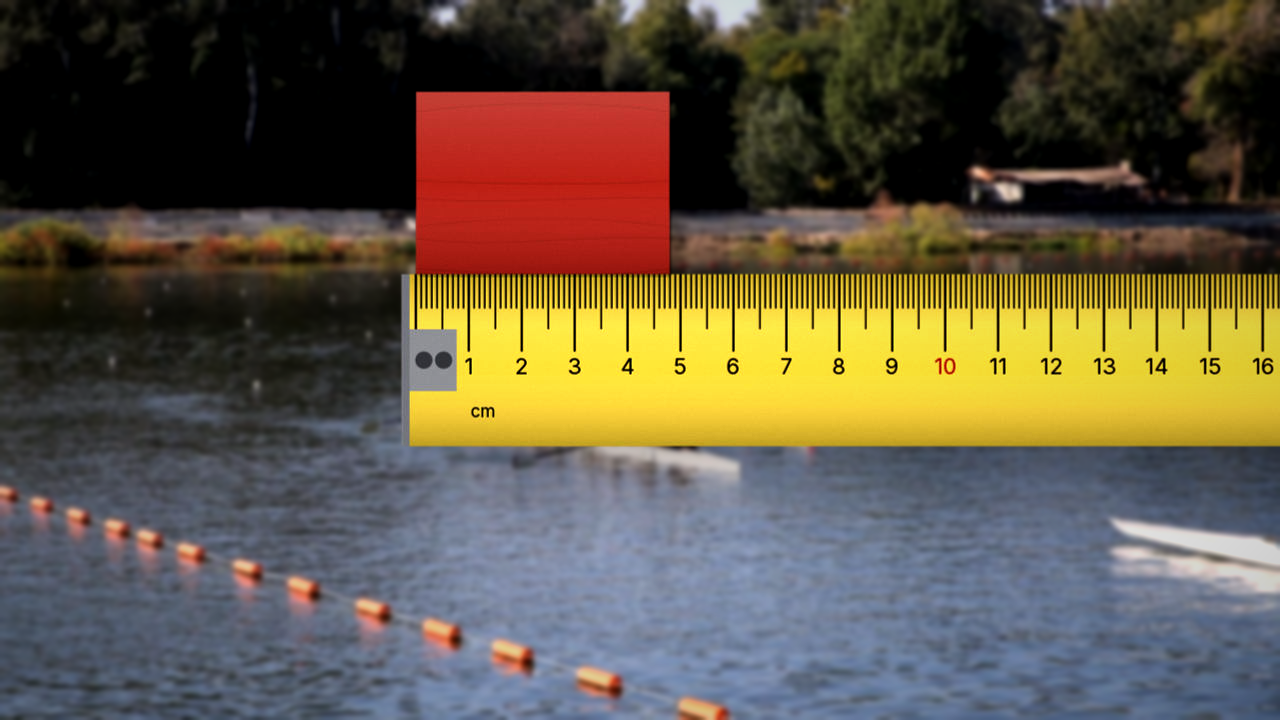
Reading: 4.8; cm
